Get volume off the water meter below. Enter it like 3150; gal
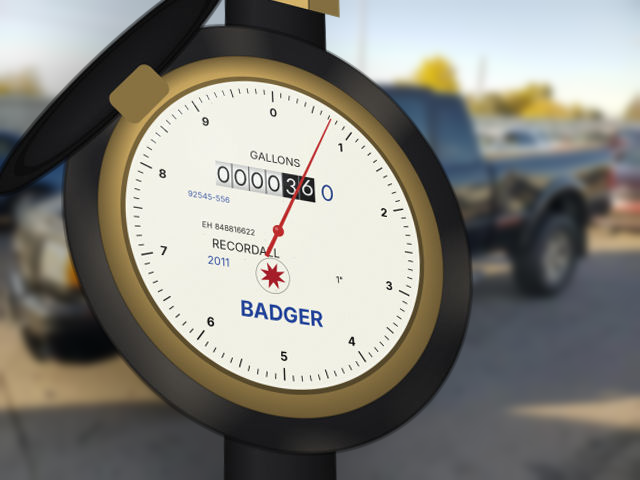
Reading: 360.7; gal
